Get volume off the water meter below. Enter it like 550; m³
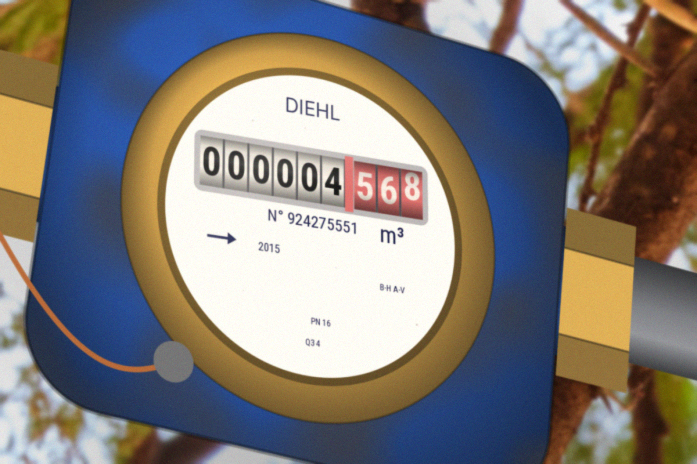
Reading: 4.568; m³
